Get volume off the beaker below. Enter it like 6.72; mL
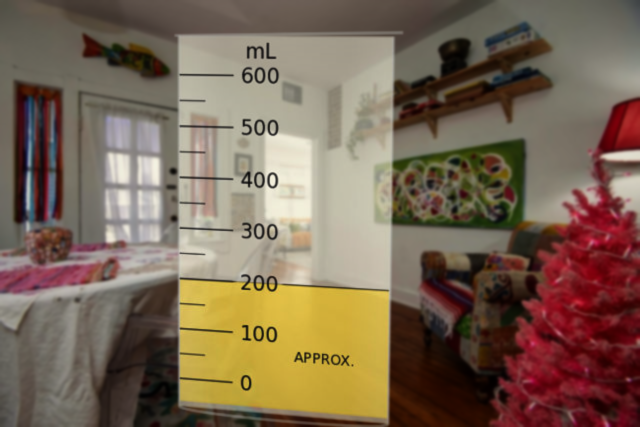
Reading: 200; mL
